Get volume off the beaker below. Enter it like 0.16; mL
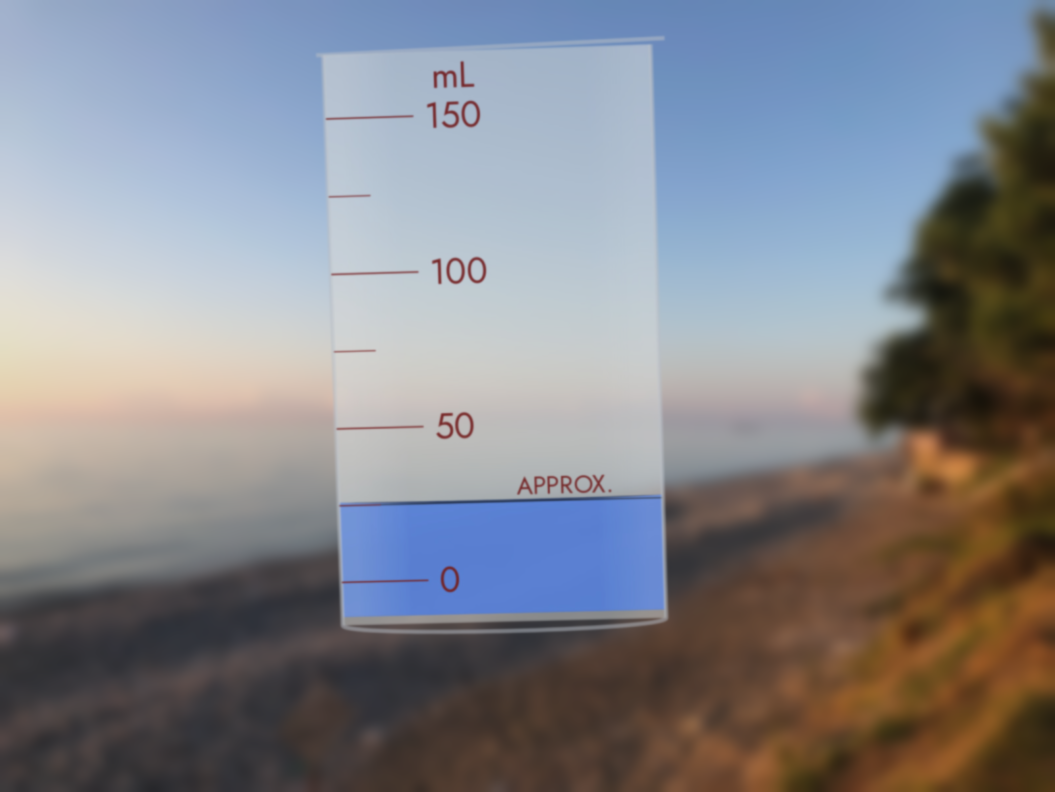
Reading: 25; mL
